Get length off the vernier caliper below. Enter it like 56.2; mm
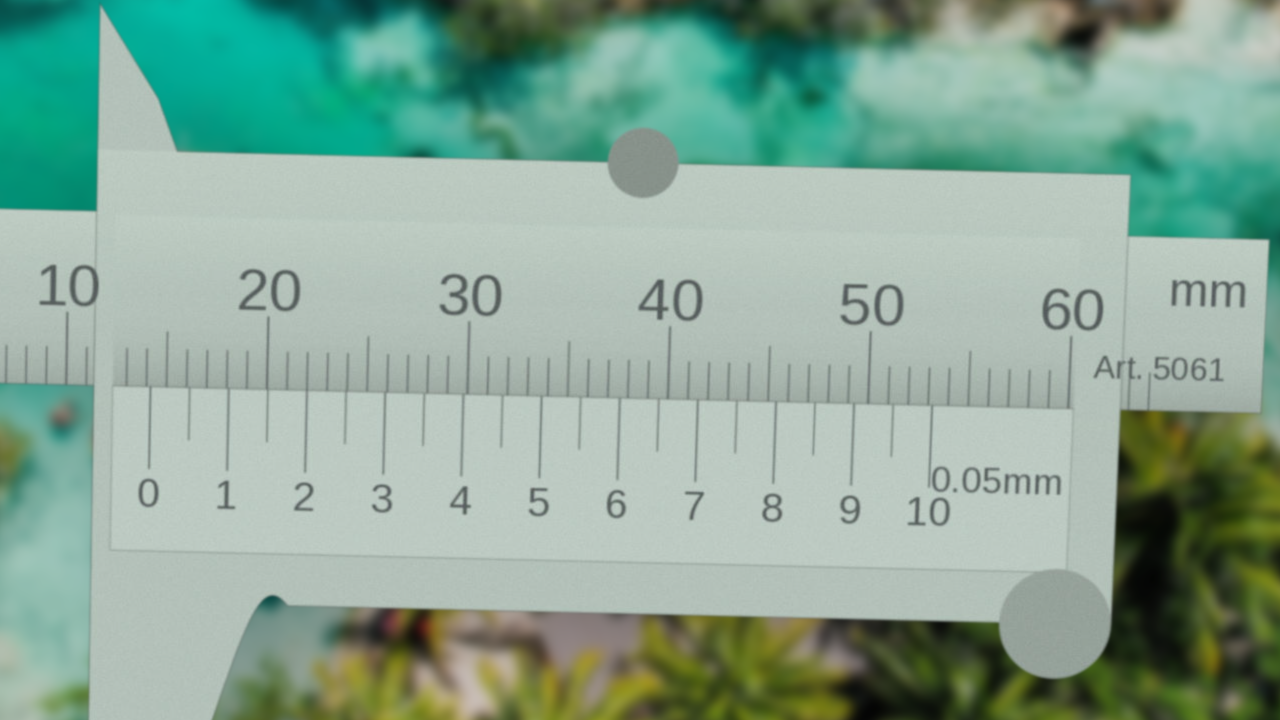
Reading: 14.2; mm
